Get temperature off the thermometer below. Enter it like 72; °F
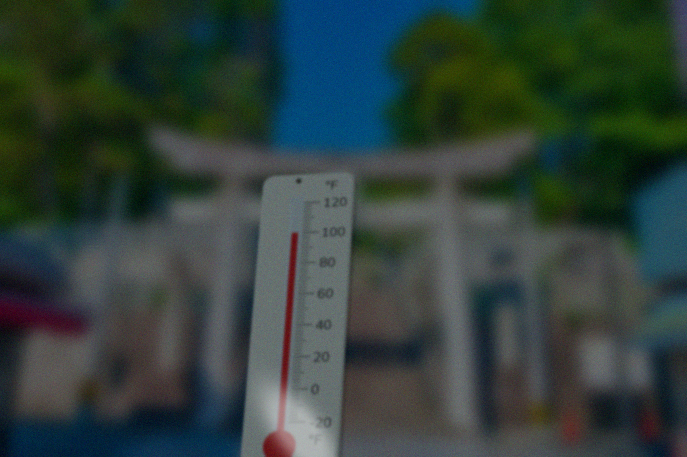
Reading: 100; °F
